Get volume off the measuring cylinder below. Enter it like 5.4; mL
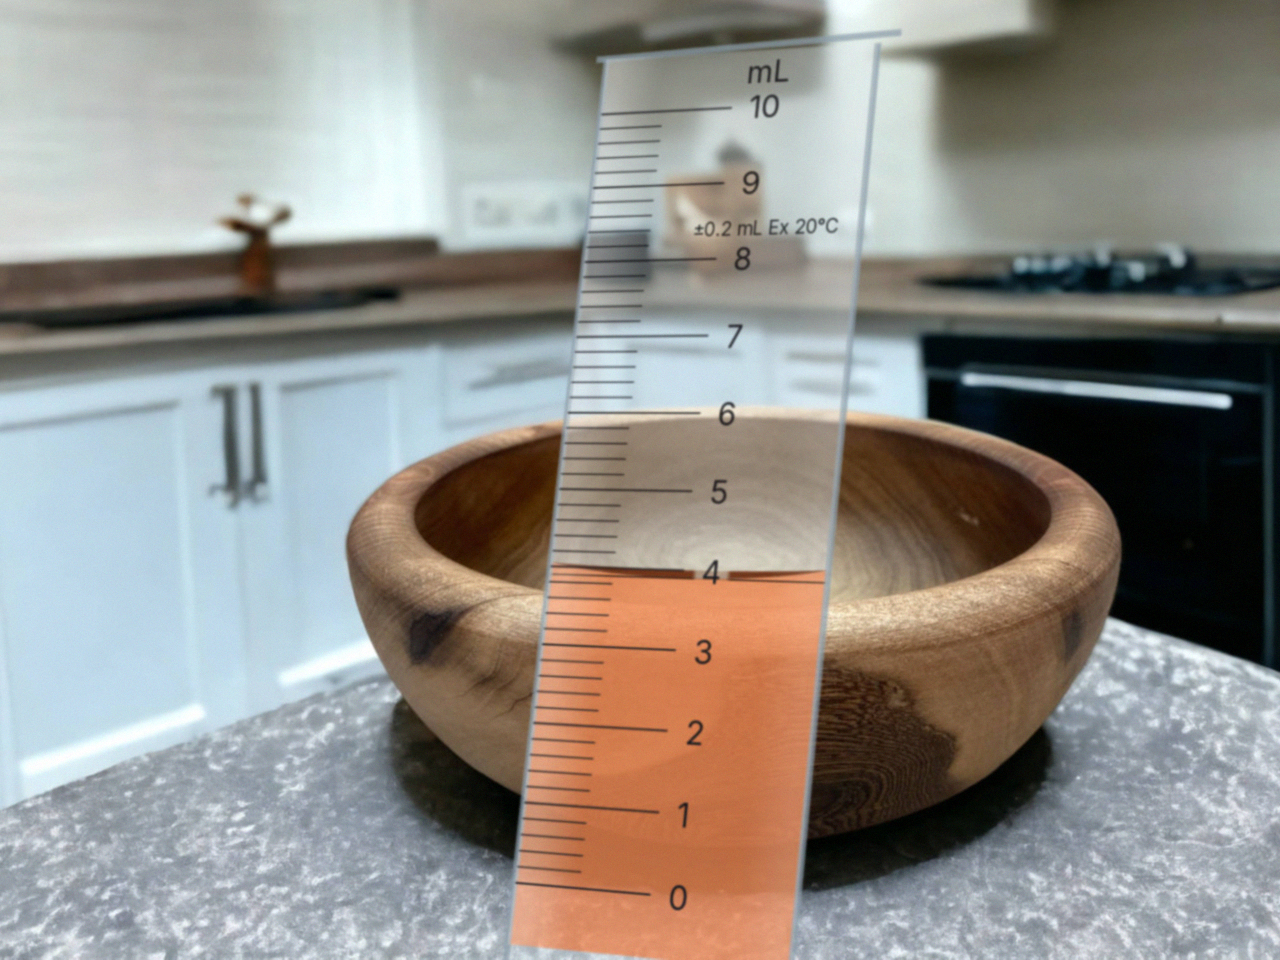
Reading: 3.9; mL
